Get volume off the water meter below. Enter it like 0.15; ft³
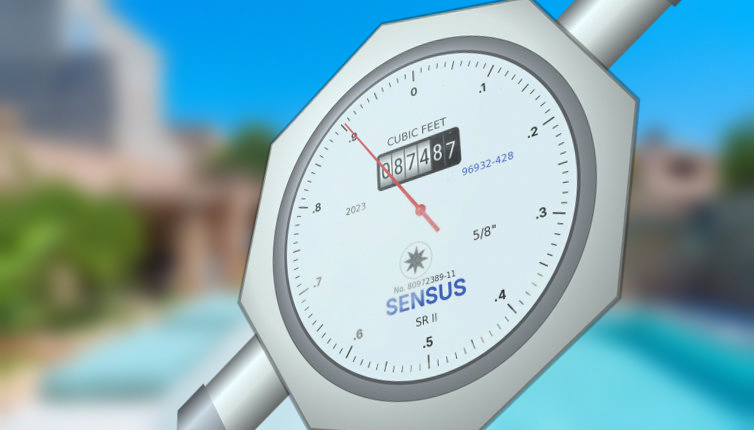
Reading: 87486.90; ft³
